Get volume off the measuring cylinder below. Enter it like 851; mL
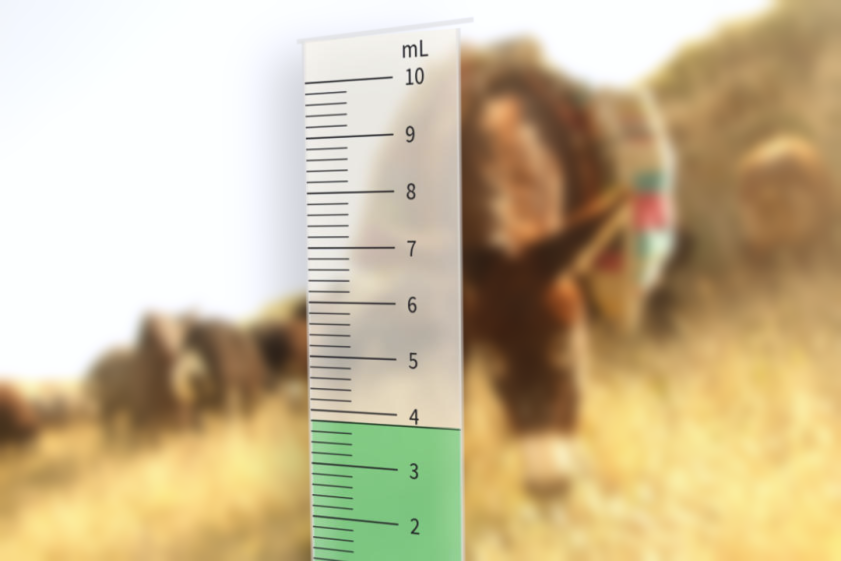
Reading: 3.8; mL
